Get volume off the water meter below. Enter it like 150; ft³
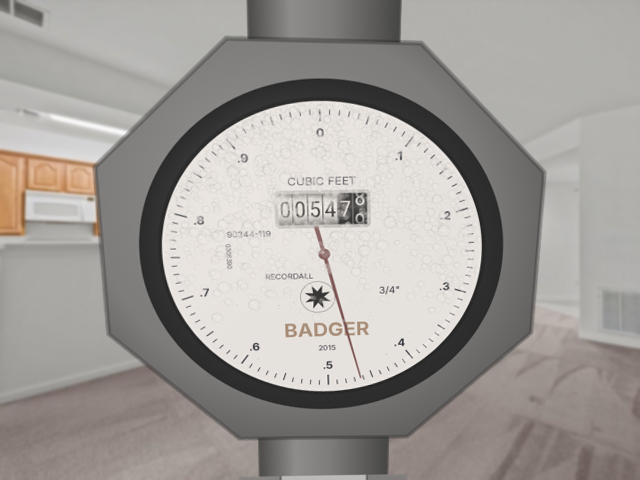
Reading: 5478.46; ft³
